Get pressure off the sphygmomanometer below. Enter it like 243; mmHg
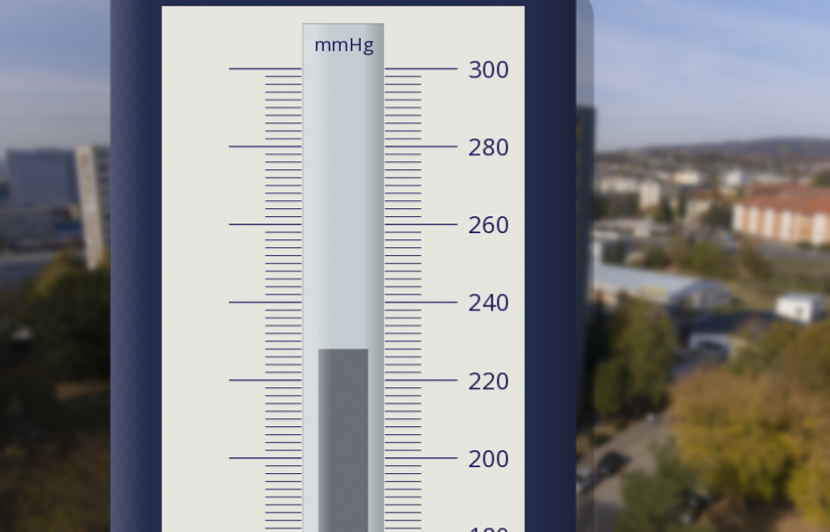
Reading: 228; mmHg
